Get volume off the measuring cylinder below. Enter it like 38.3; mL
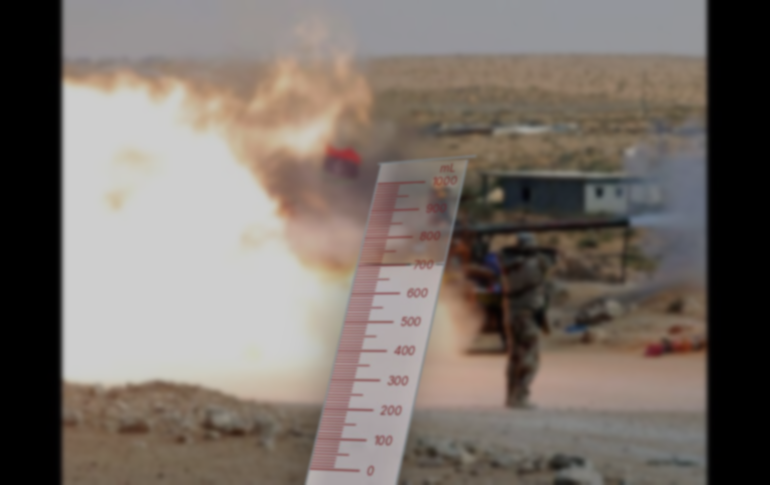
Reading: 700; mL
